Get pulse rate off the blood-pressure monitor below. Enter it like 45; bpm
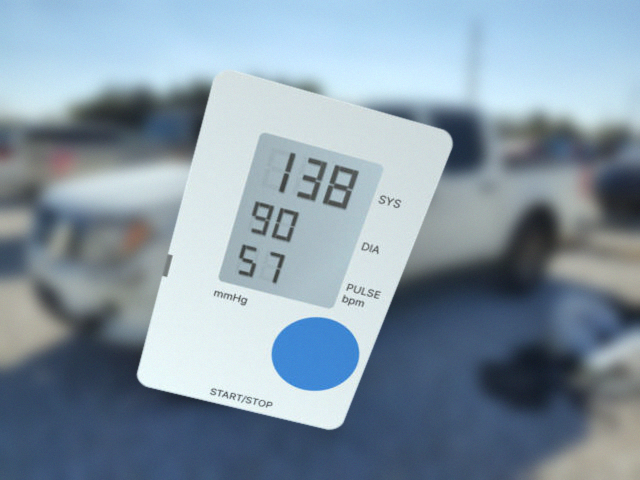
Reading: 57; bpm
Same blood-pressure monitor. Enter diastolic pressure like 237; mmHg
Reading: 90; mmHg
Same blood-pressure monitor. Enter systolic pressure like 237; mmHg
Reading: 138; mmHg
